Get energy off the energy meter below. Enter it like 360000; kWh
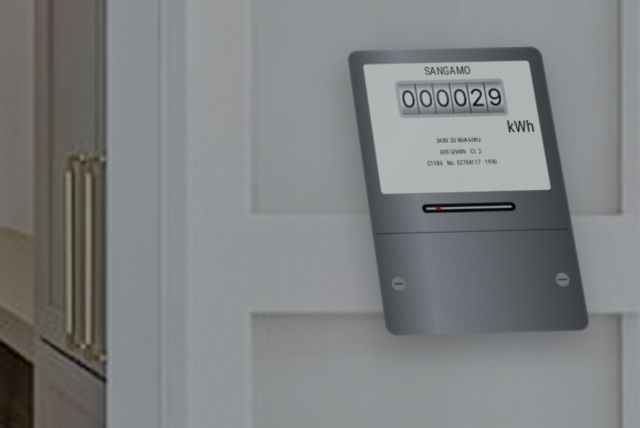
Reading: 29; kWh
